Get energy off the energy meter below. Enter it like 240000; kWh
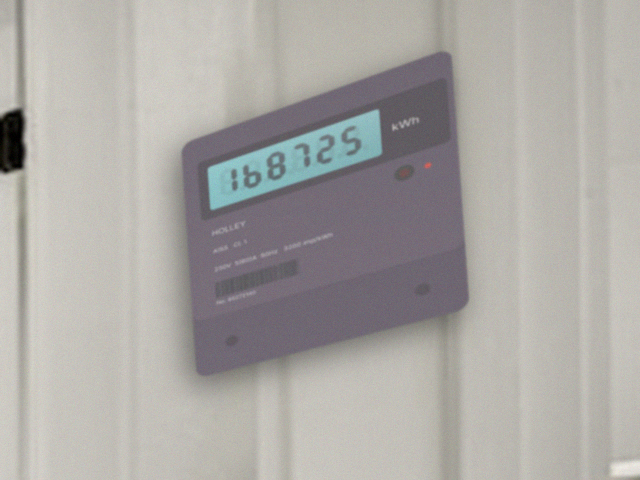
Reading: 168725; kWh
